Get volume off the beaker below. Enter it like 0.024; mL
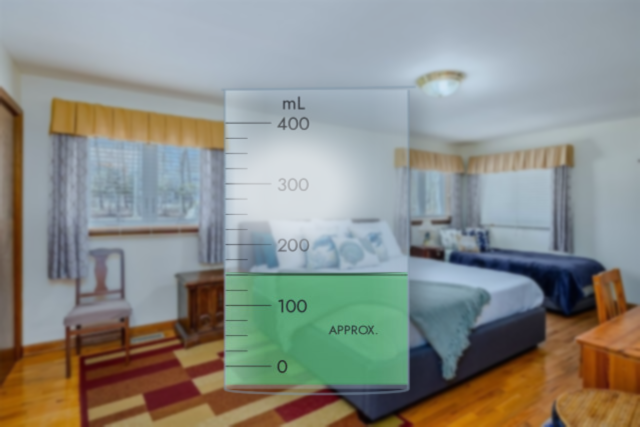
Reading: 150; mL
